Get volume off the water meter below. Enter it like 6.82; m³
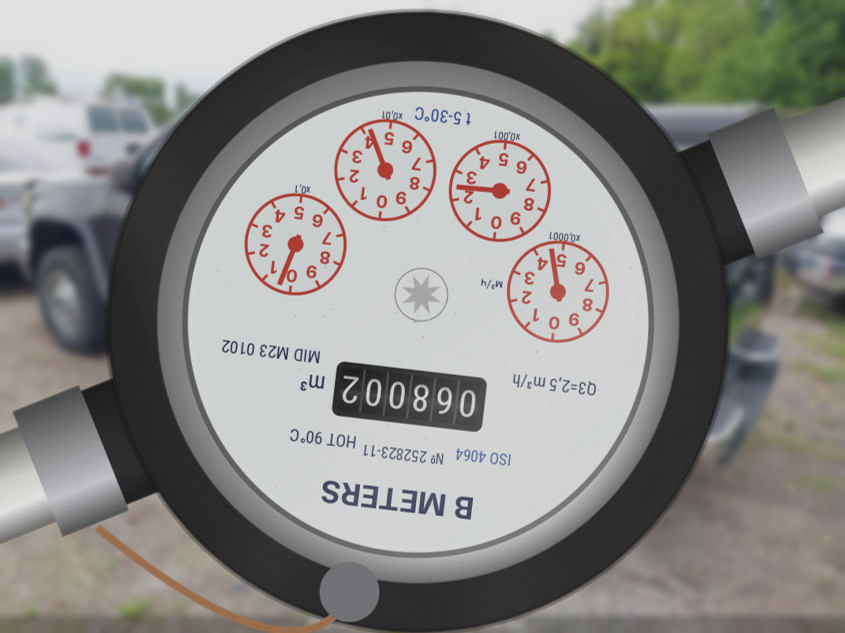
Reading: 68002.0424; m³
